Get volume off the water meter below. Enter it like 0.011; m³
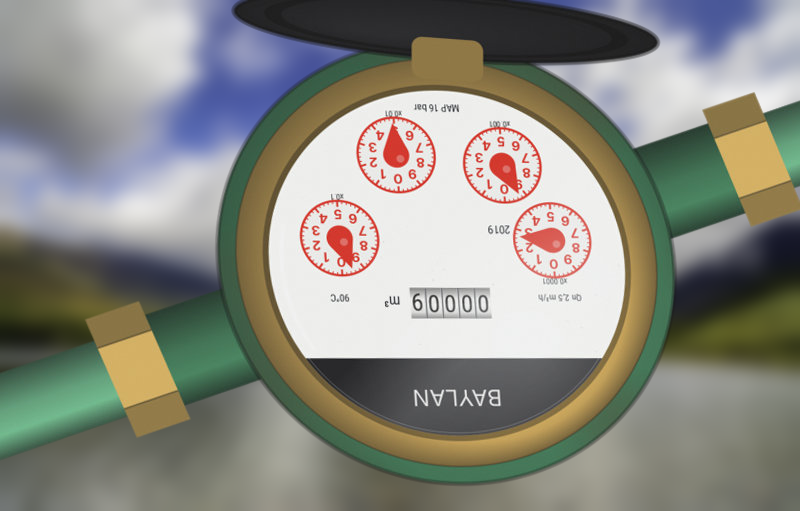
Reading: 8.9492; m³
